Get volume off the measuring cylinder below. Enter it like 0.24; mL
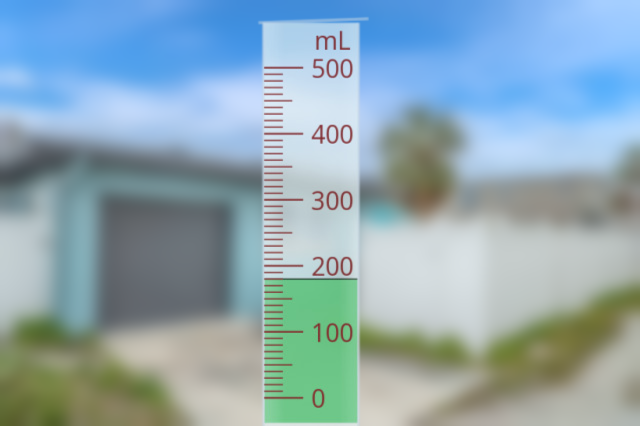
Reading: 180; mL
